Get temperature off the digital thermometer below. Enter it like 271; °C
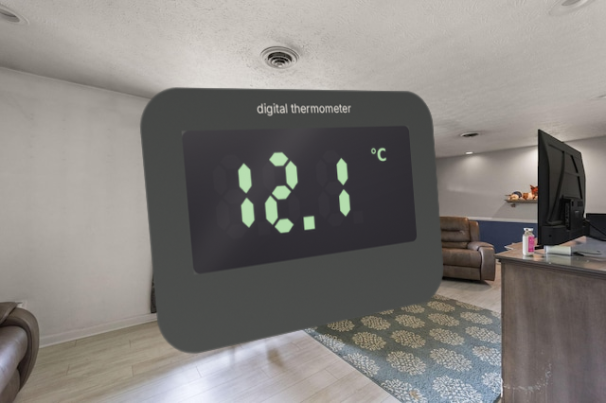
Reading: 12.1; °C
